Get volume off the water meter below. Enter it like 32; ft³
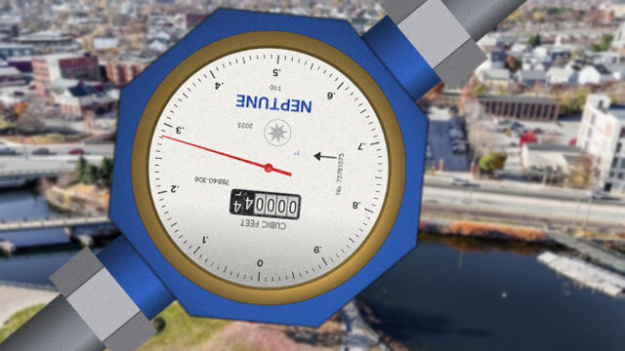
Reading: 44.28; ft³
